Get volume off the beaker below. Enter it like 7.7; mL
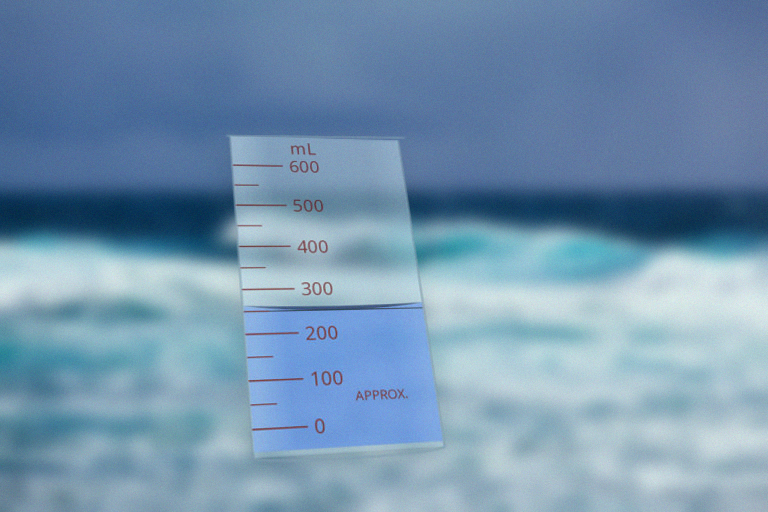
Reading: 250; mL
